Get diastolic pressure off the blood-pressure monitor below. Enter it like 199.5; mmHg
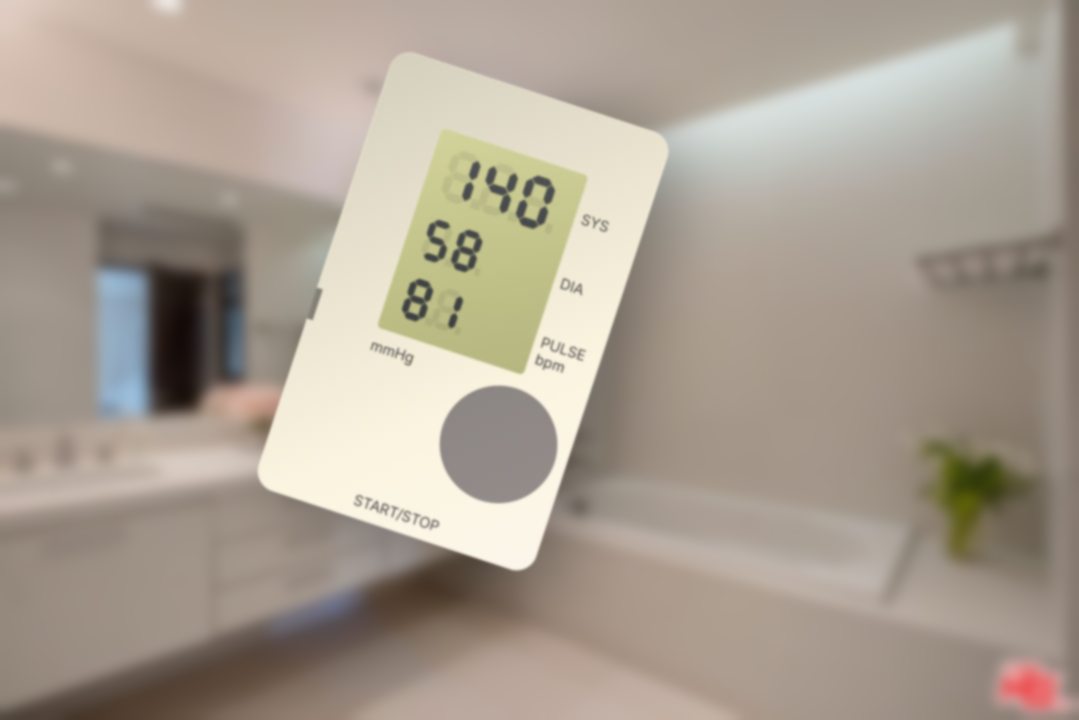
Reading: 58; mmHg
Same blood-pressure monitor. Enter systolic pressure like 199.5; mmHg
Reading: 140; mmHg
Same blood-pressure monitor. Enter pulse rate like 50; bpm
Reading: 81; bpm
